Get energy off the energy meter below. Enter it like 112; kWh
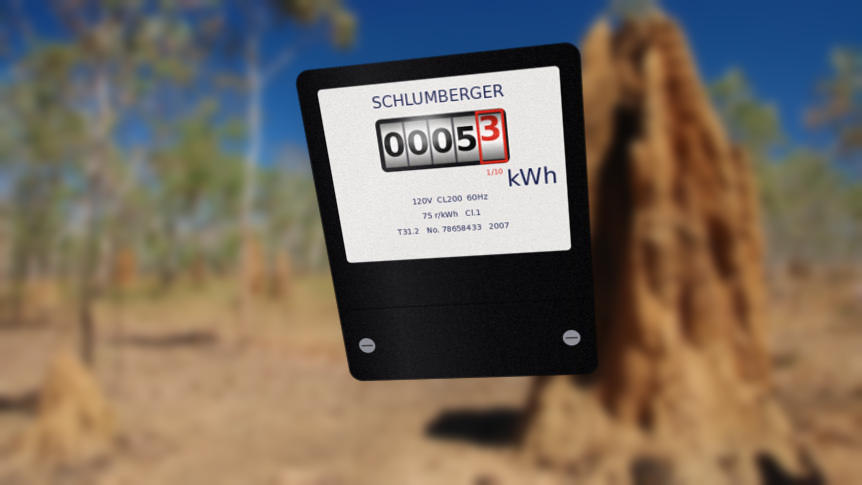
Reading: 5.3; kWh
